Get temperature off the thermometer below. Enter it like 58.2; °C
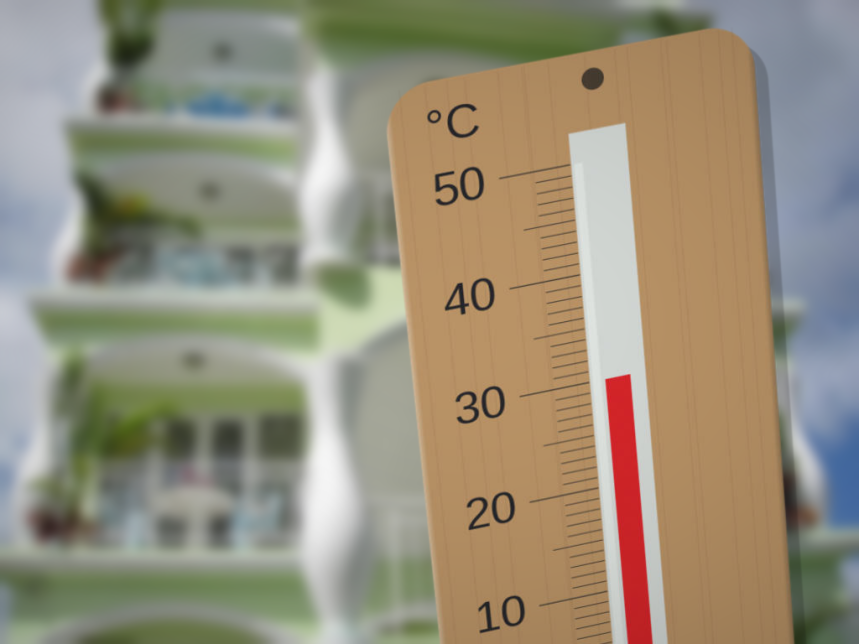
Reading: 30; °C
